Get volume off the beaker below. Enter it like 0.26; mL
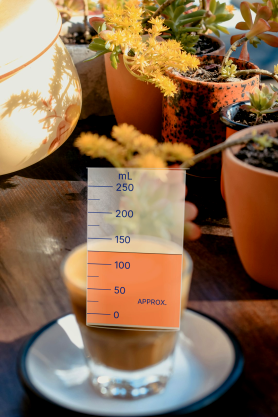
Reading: 125; mL
